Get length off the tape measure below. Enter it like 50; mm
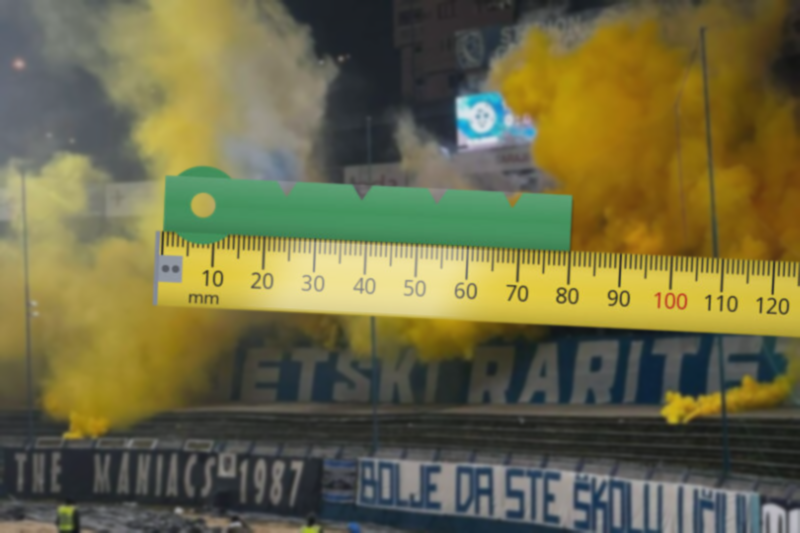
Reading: 80; mm
